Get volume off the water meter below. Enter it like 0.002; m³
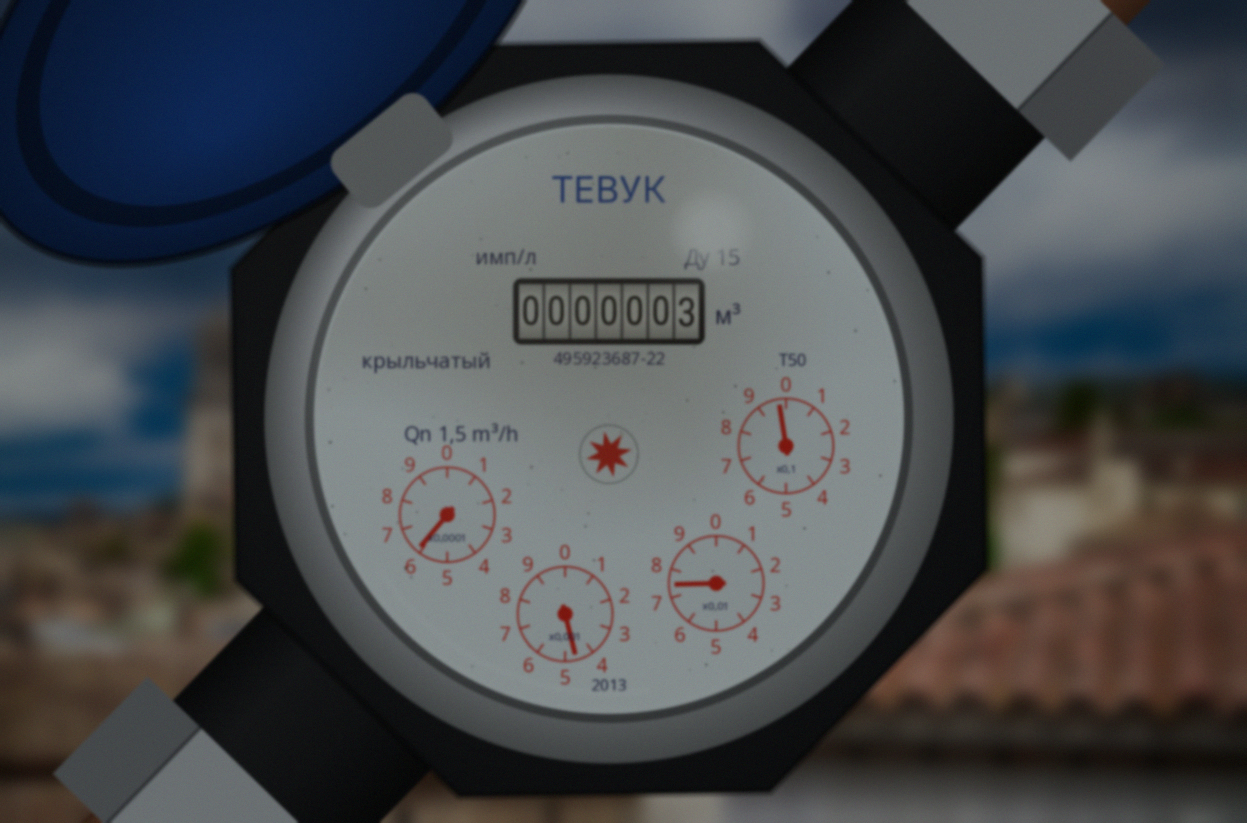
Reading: 2.9746; m³
